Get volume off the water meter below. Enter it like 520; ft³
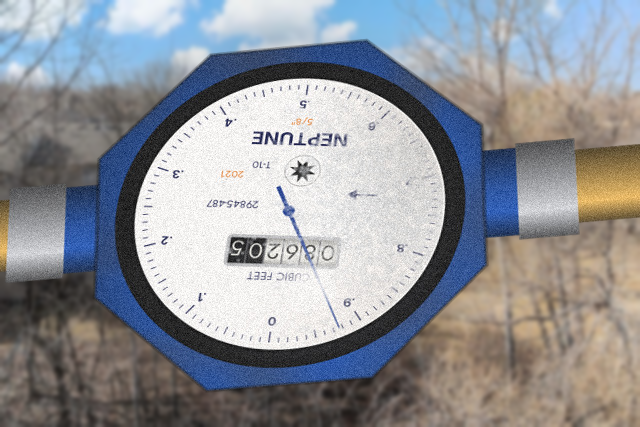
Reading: 86204.92; ft³
